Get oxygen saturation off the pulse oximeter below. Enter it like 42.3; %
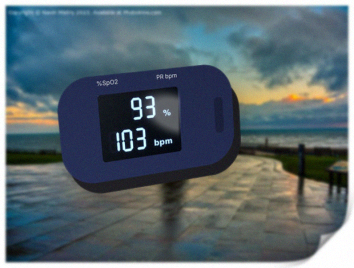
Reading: 93; %
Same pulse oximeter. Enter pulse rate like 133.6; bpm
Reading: 103; bpm
